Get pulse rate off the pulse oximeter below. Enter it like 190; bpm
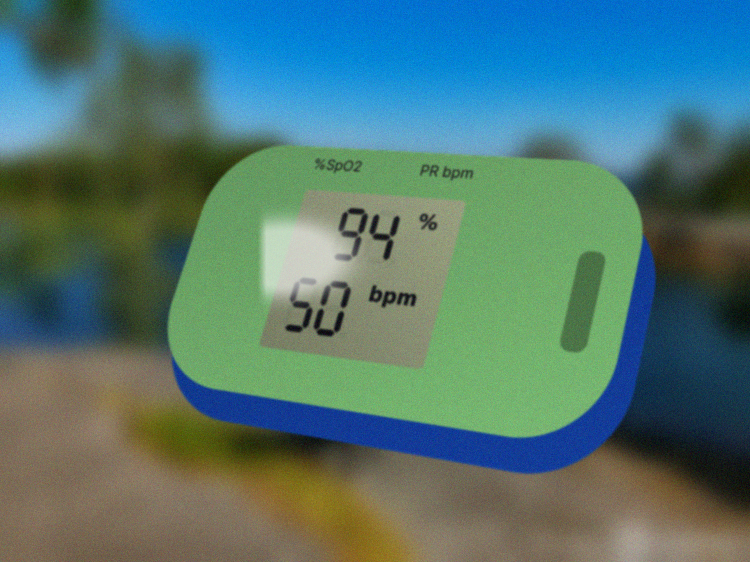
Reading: 50; bpm
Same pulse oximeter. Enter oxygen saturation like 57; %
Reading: 94; %
